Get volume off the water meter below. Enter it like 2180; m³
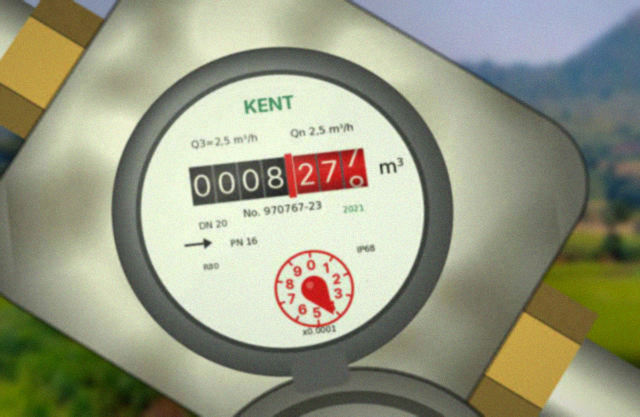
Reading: 8.2774; m³
